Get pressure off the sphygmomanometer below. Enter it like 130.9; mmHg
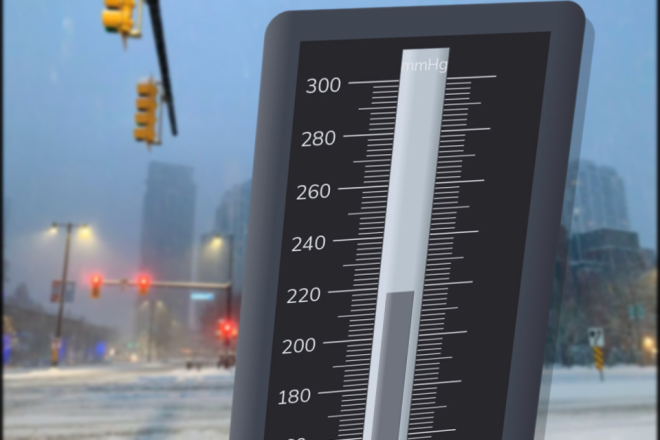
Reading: 218; mmHg
